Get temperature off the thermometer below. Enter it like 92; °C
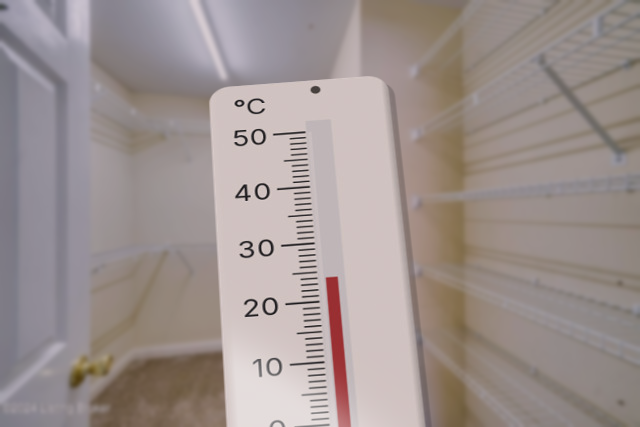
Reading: 24; °C
